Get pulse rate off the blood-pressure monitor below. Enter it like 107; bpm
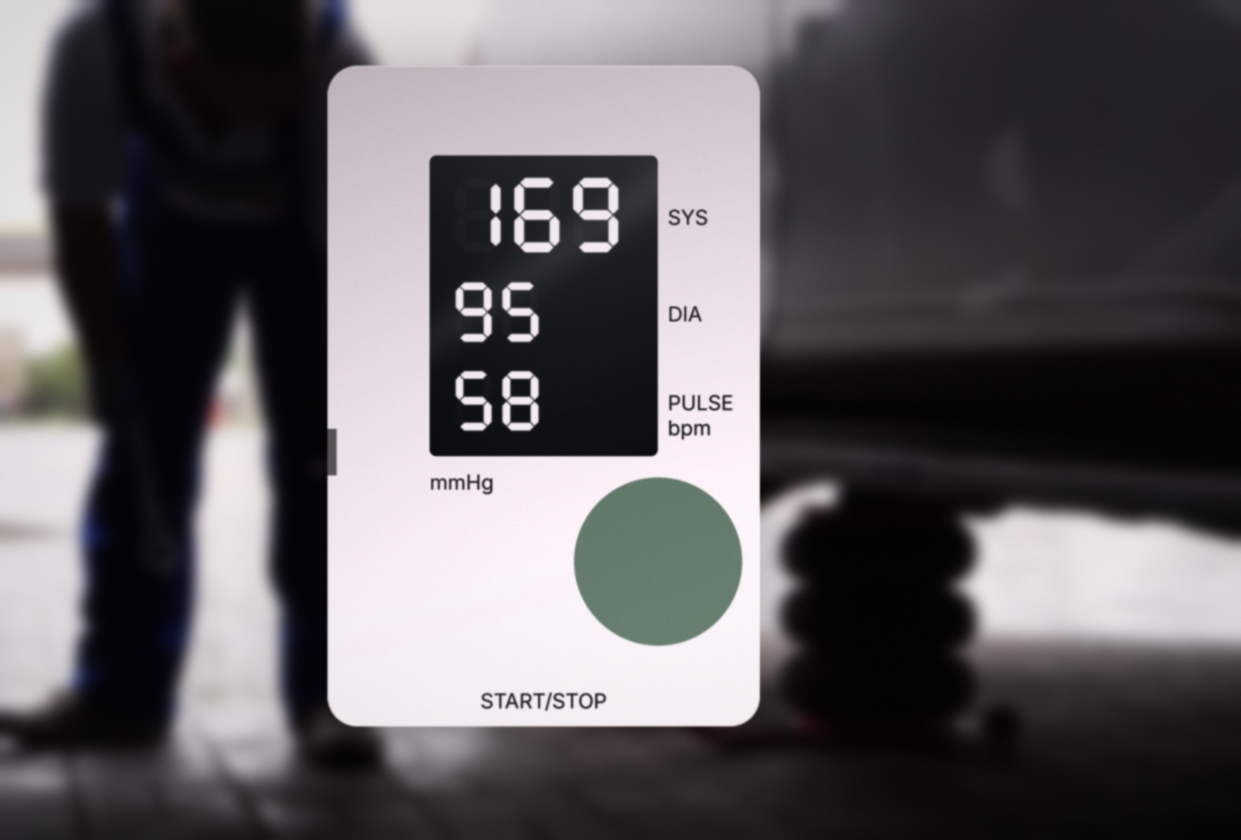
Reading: 58; bpm
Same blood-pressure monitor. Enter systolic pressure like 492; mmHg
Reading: 169; mmHg
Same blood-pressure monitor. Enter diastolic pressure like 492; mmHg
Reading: 95; mmHg
